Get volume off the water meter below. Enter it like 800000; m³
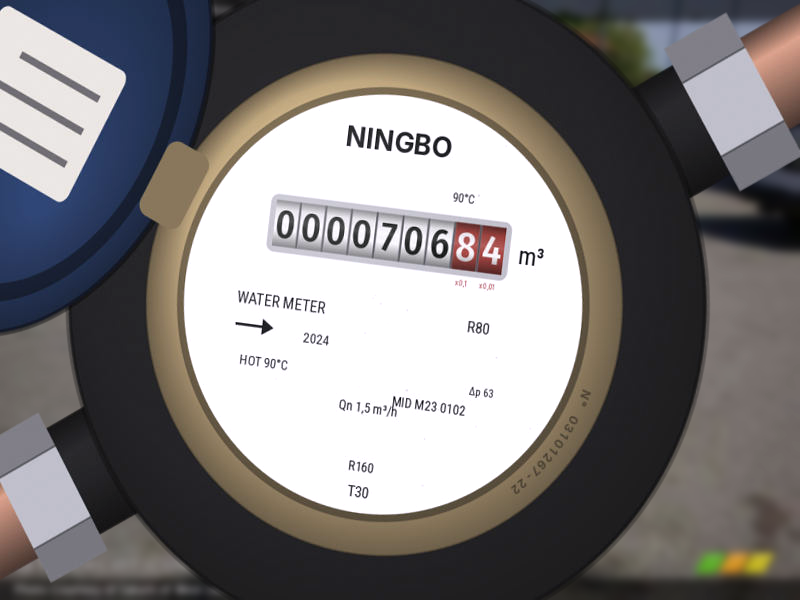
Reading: 706.84; m³
